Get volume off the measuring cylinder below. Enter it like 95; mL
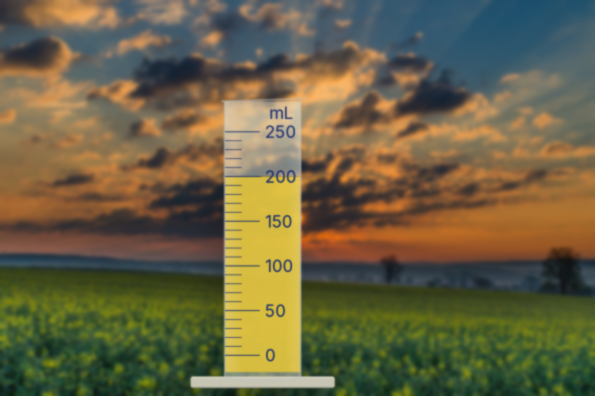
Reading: 200; mL
